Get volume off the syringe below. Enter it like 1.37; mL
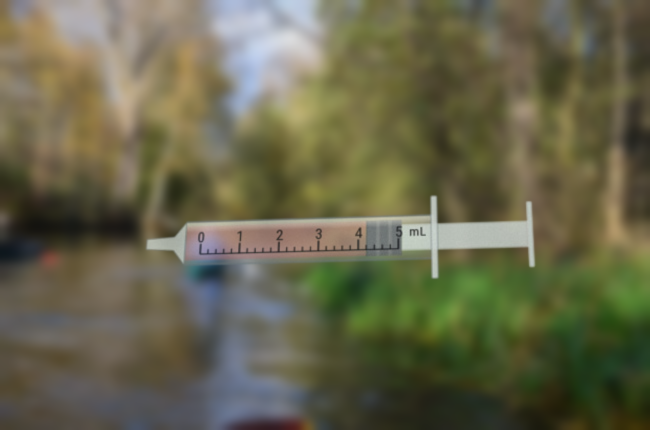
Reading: 4.2; mL
